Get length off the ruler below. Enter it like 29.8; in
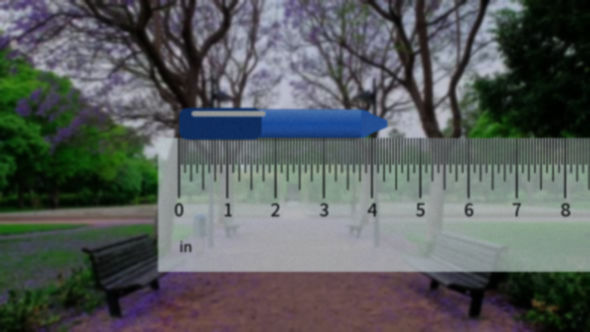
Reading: 4.5; in
